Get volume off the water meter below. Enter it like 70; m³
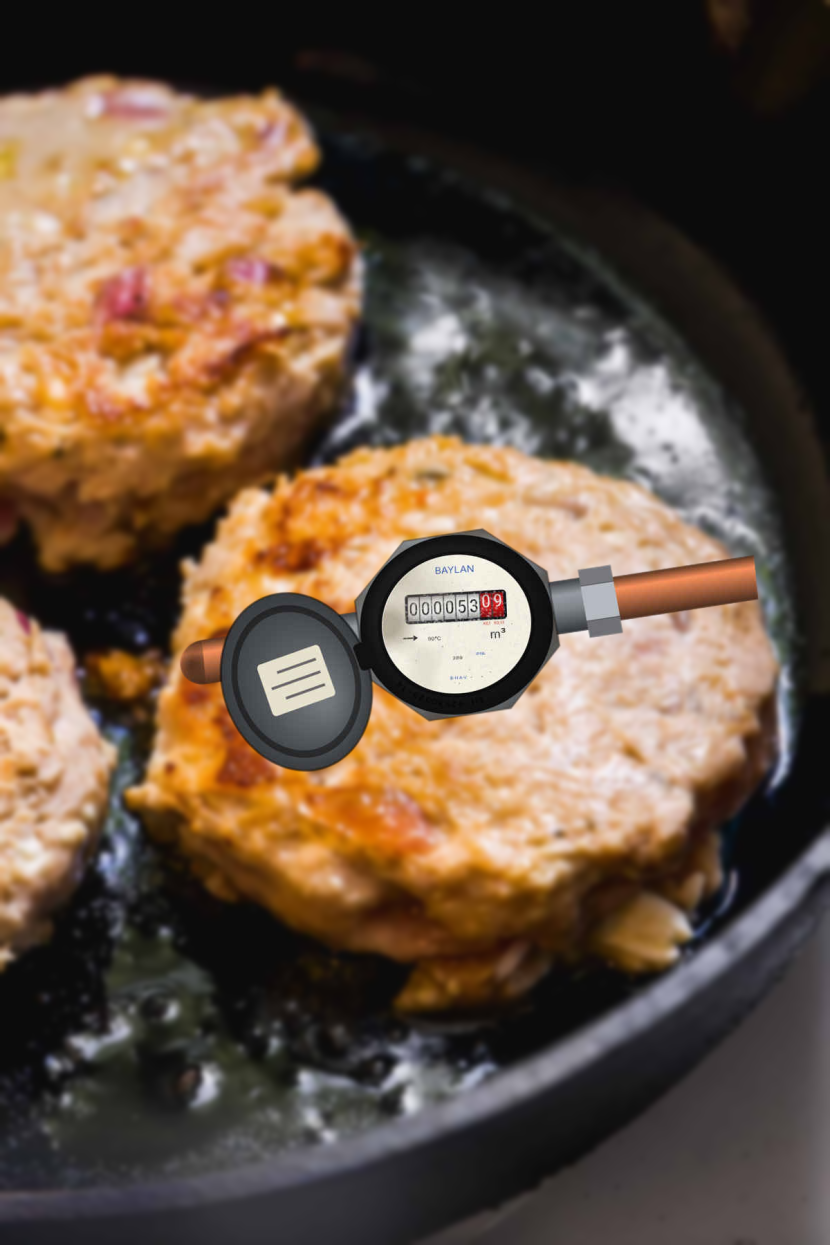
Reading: 53.09; m³
